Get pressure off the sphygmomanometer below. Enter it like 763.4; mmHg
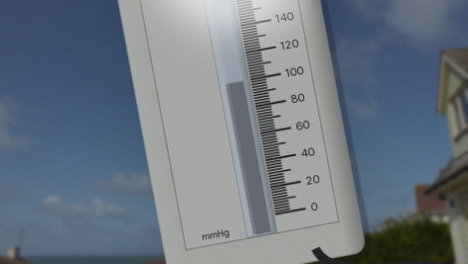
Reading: 100; mmHg
